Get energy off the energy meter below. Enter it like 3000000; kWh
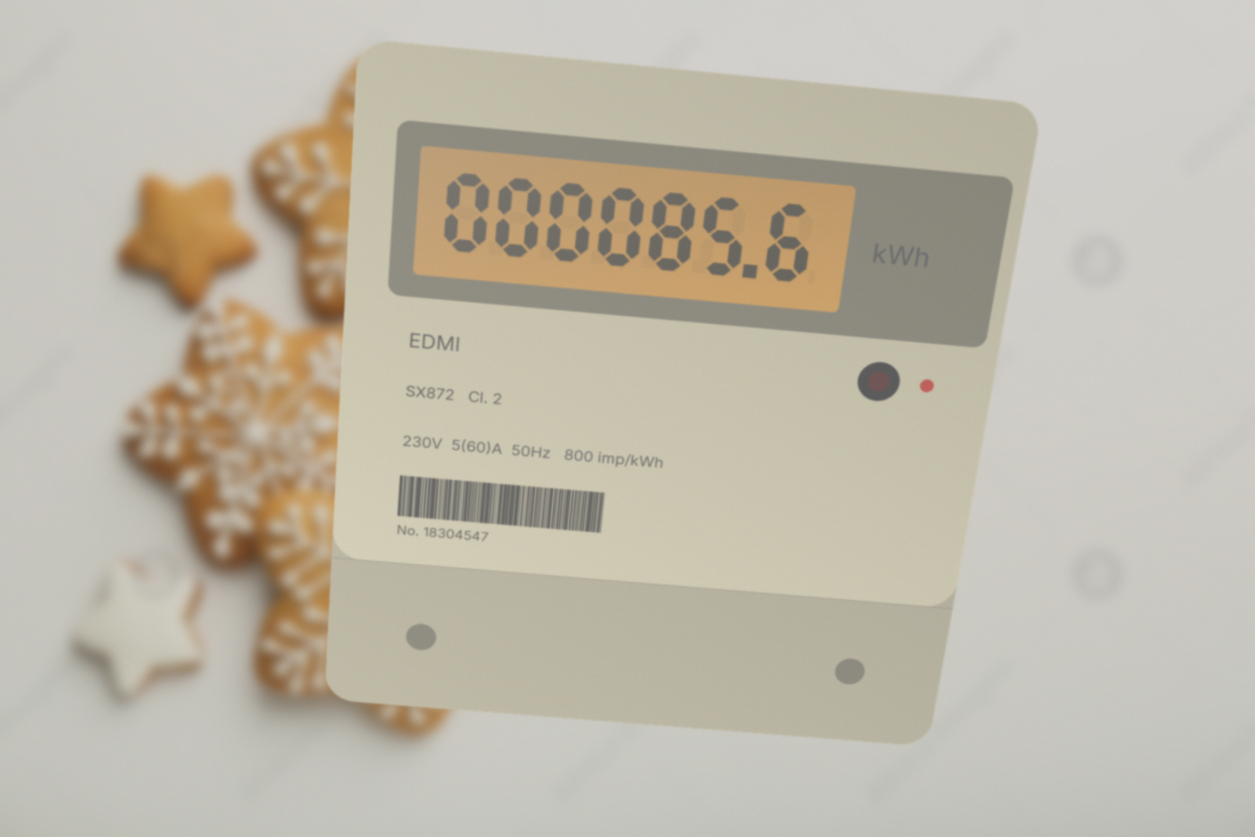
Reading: 85.6; kWh
